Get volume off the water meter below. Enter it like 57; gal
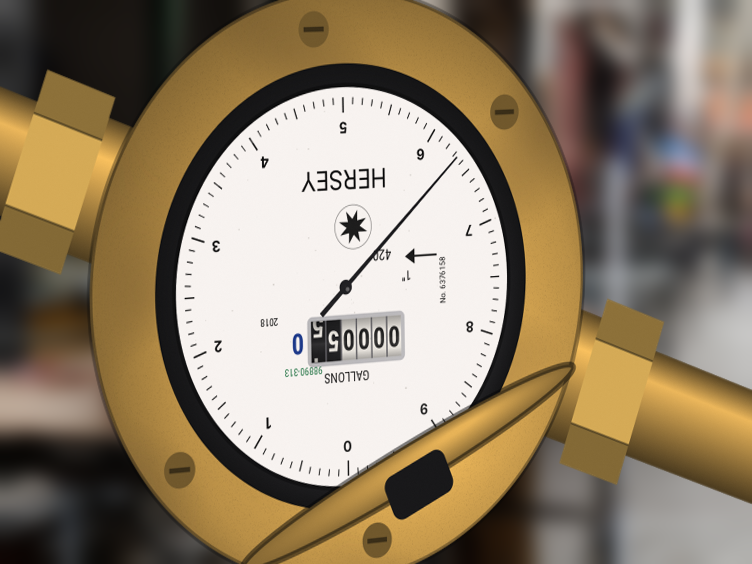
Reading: 546.3; gal
